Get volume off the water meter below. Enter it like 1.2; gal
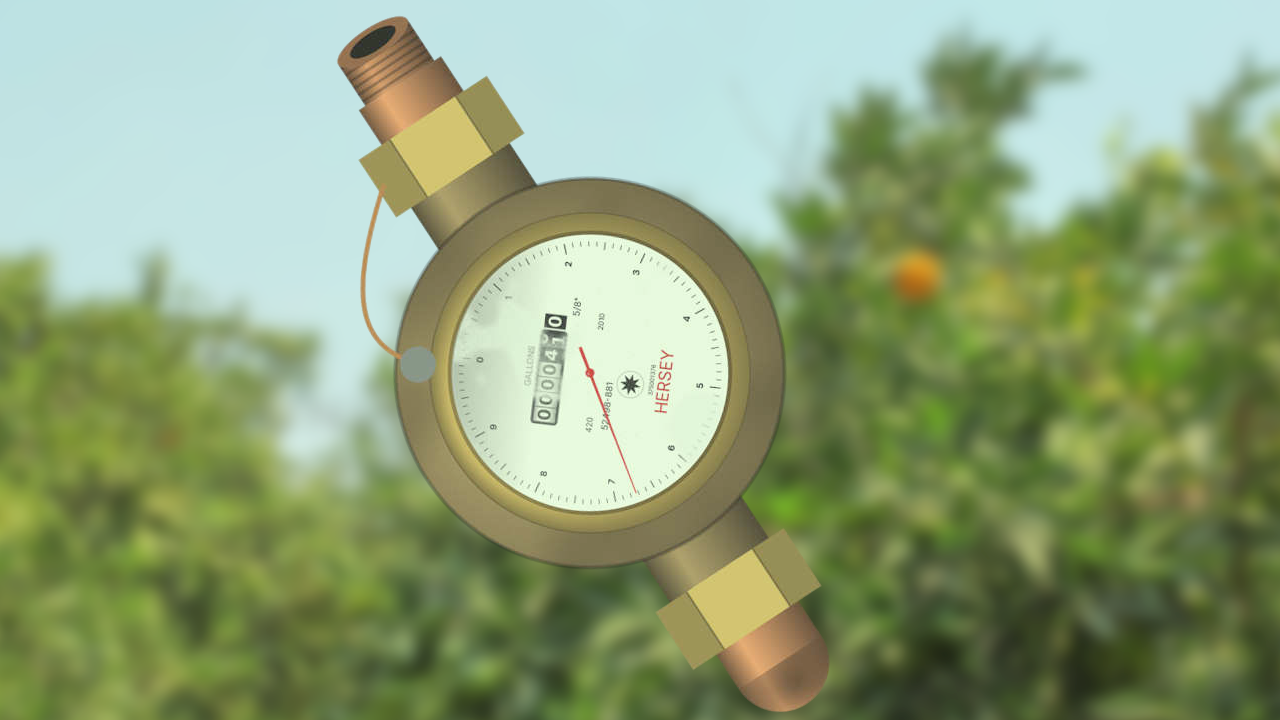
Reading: 406.7; gal
